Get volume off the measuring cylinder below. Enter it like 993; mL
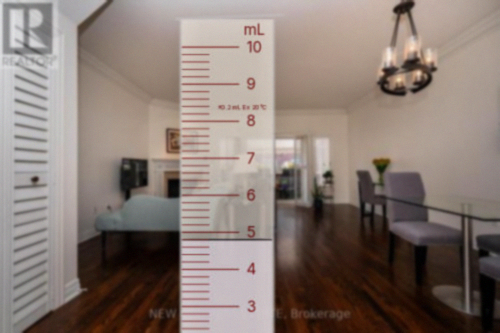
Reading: 4.8; mL
